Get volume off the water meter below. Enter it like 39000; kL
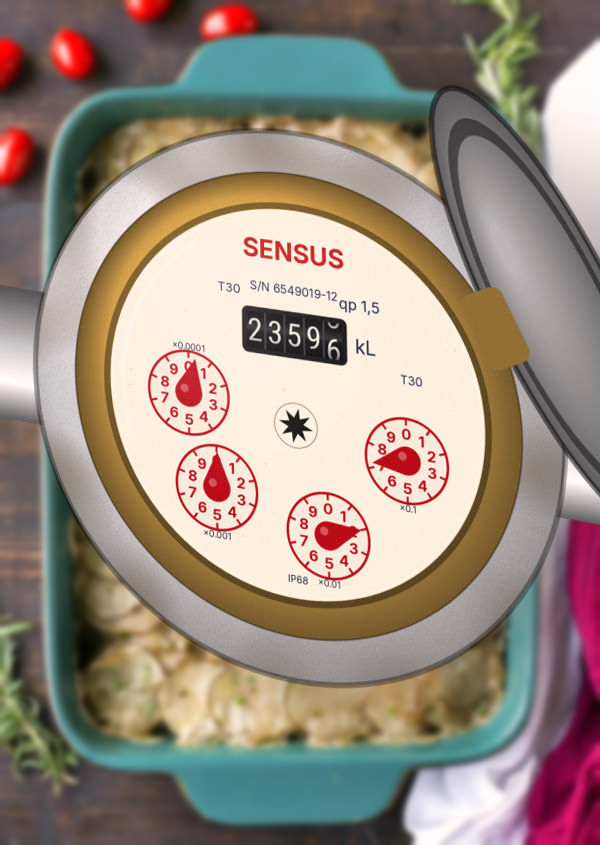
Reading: 23595.7200; kL
